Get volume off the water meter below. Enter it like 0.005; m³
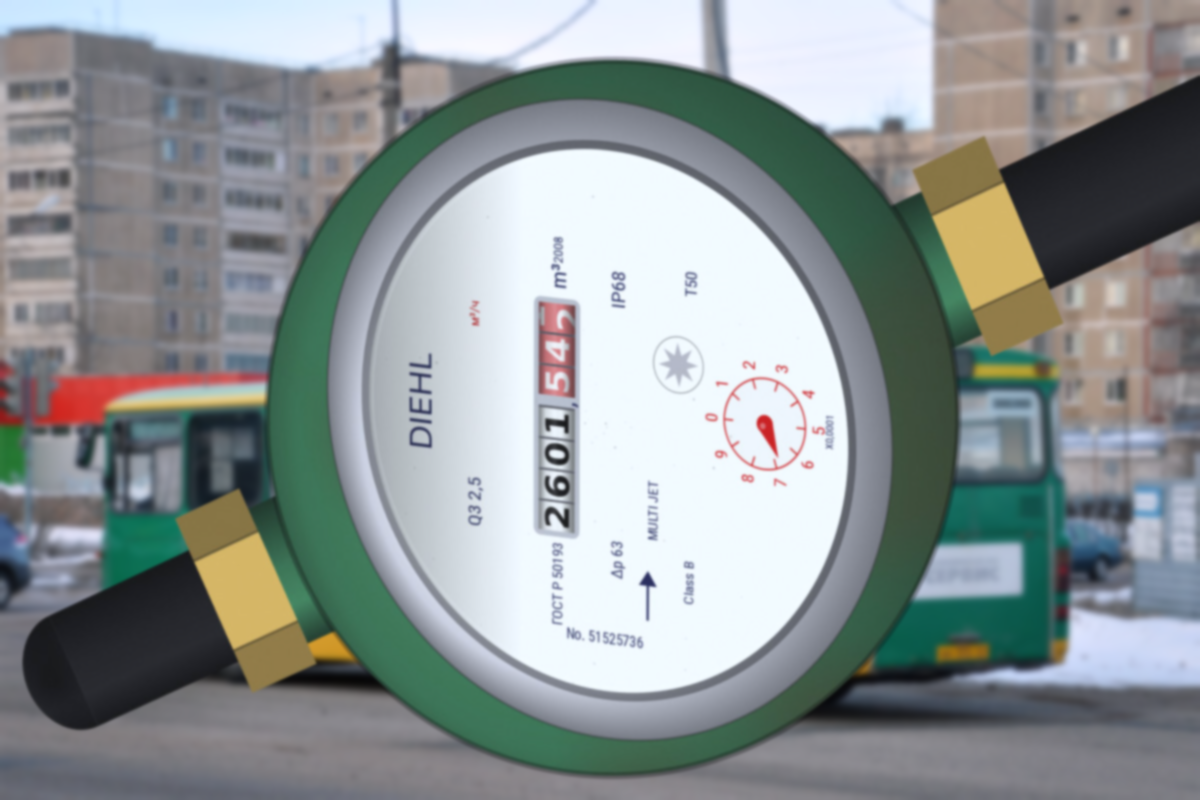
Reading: 2601.5416; m³
